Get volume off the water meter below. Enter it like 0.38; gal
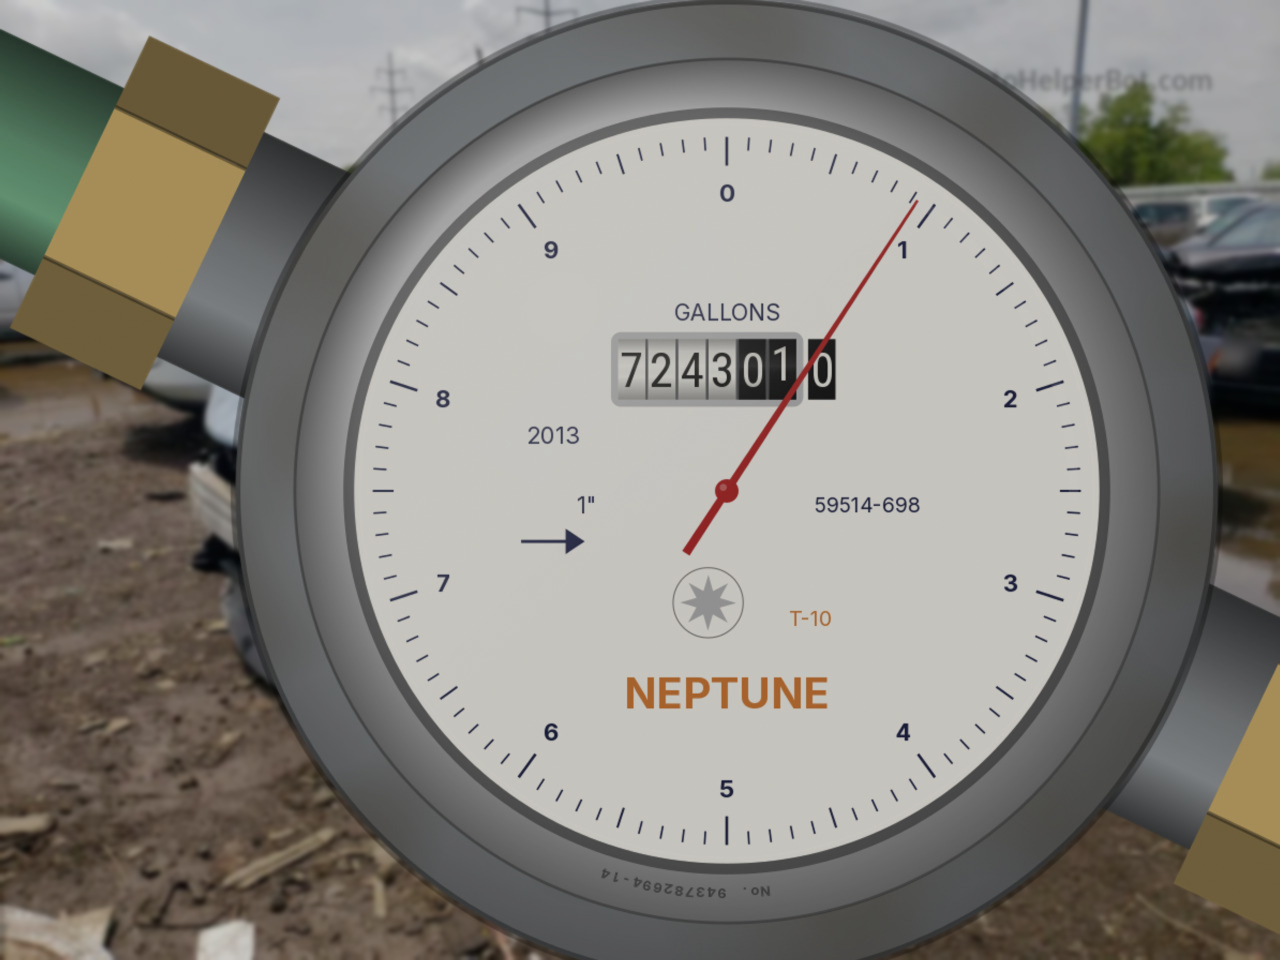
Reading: 7243010.9; gal
